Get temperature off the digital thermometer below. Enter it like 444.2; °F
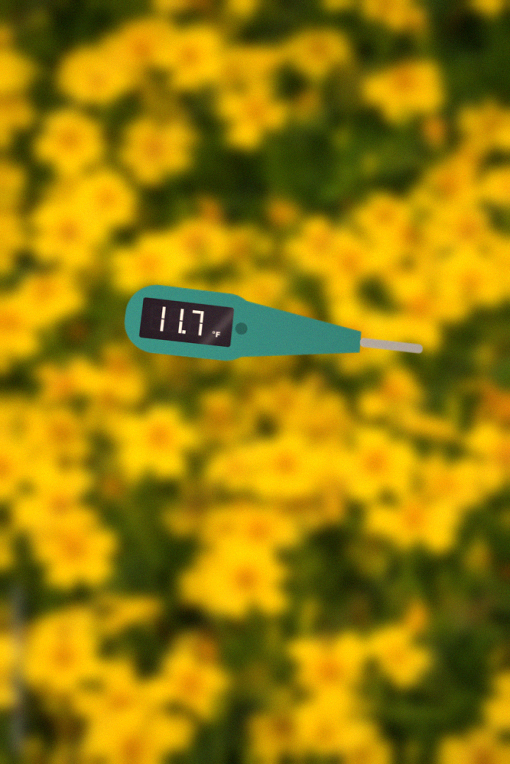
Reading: 11.7; °F
